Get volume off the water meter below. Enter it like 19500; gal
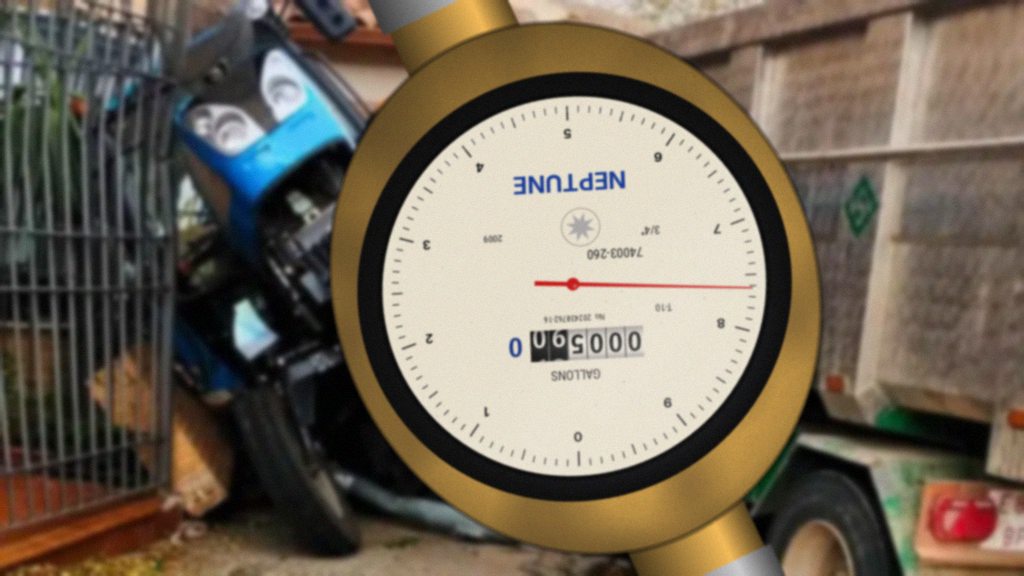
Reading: 5897.6; gal
